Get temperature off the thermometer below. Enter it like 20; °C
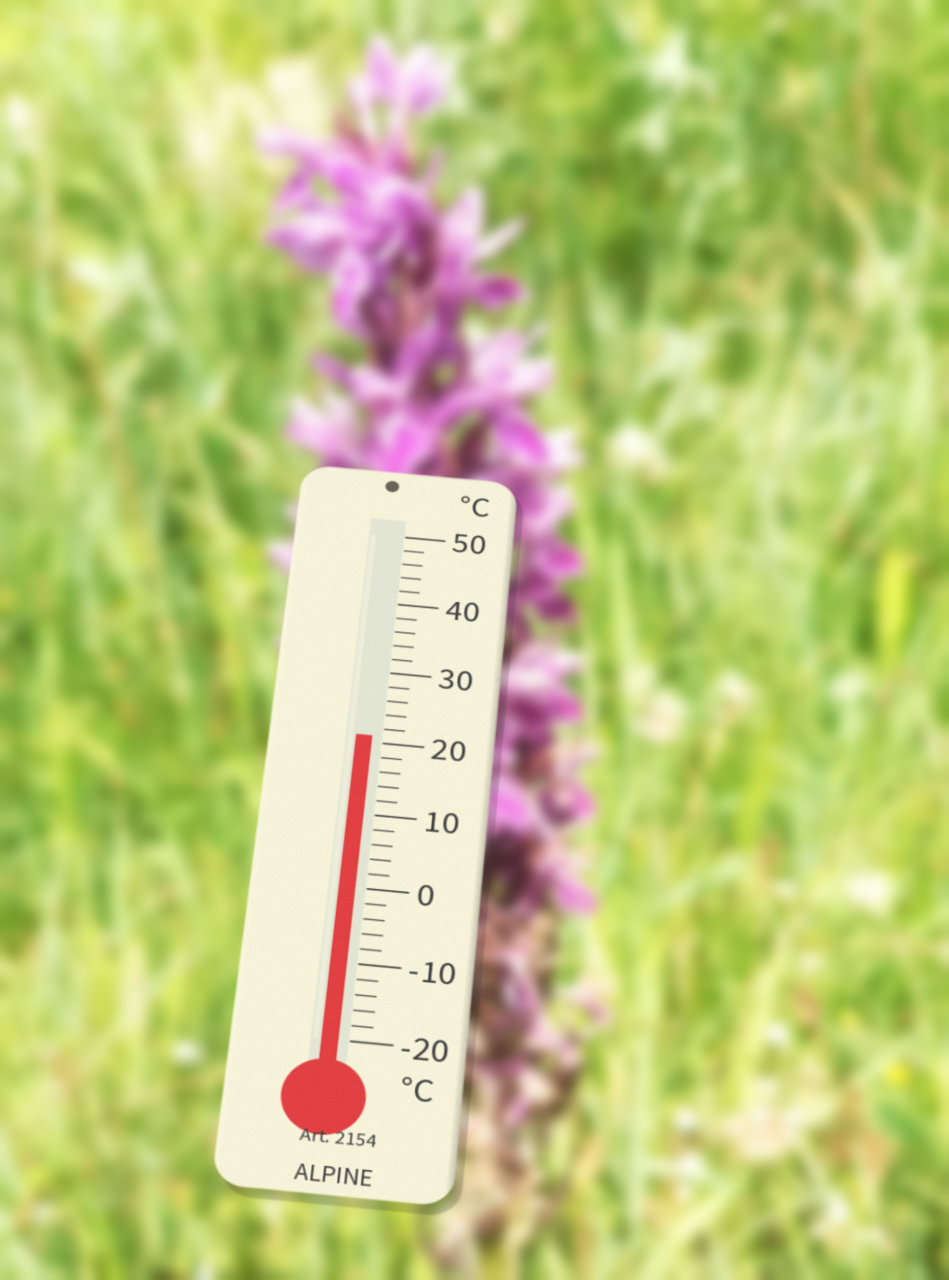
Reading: 21; °C
